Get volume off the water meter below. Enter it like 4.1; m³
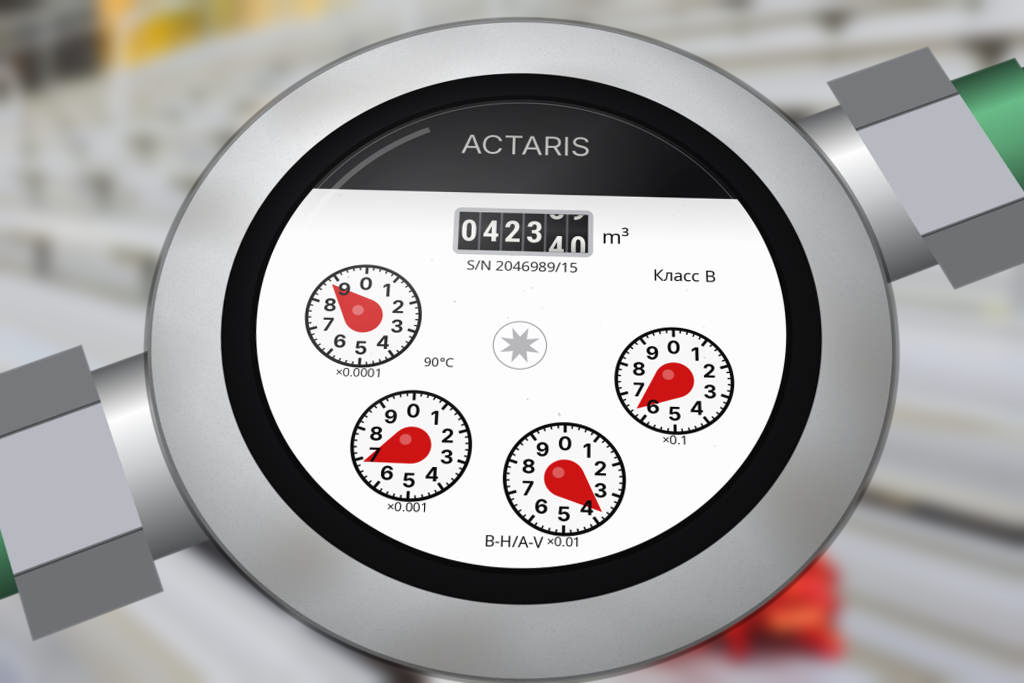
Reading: 42339.6368; m³
